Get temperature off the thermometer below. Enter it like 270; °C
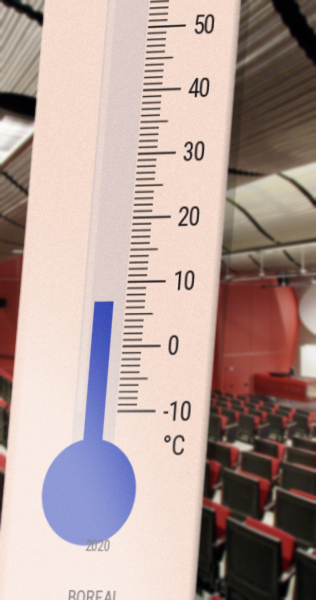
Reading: 7; °C
